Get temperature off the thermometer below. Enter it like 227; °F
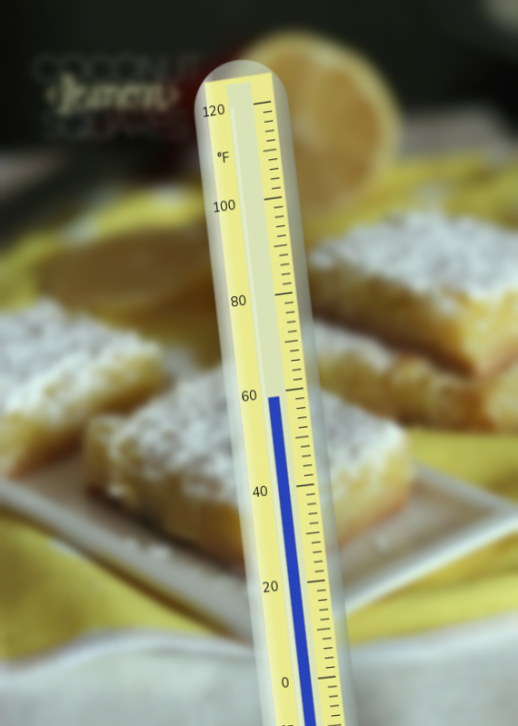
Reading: 59; °F
